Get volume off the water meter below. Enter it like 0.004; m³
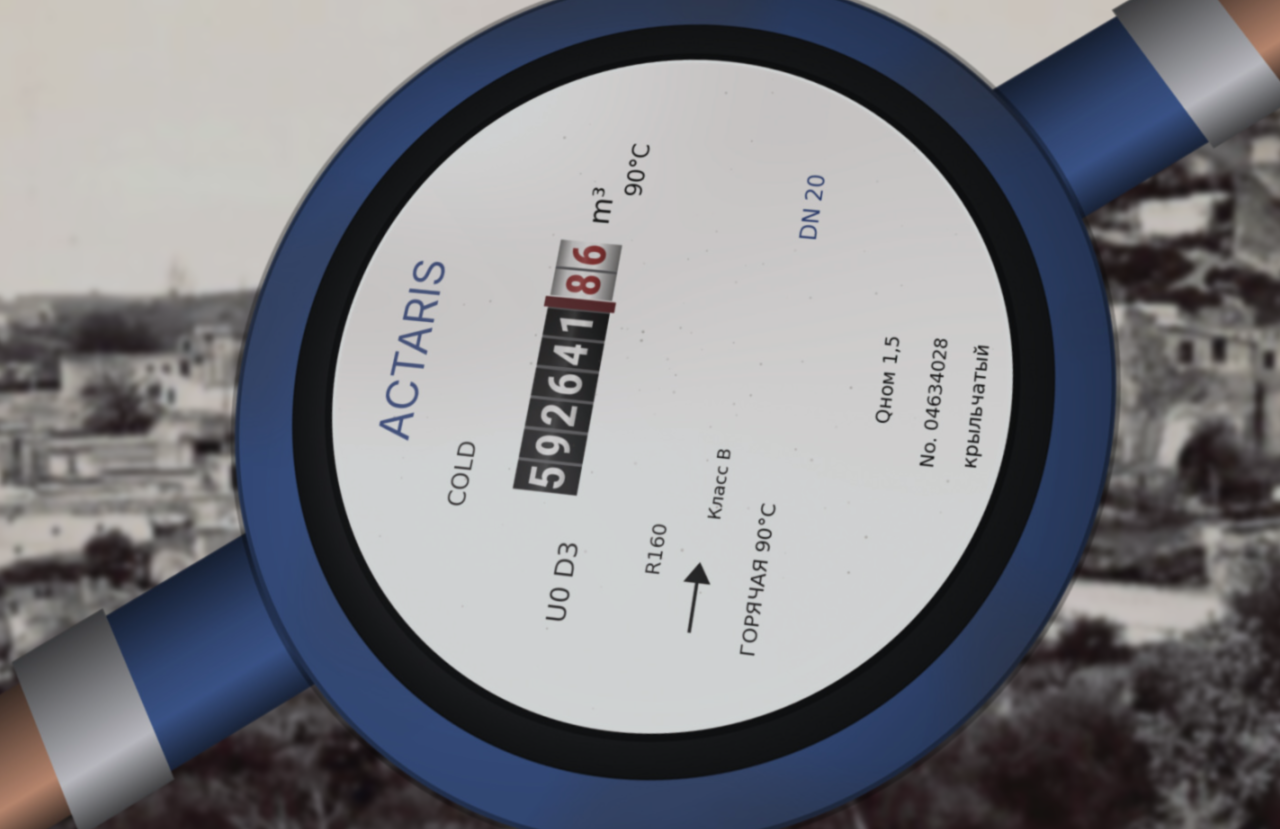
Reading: 592641.86; m³
